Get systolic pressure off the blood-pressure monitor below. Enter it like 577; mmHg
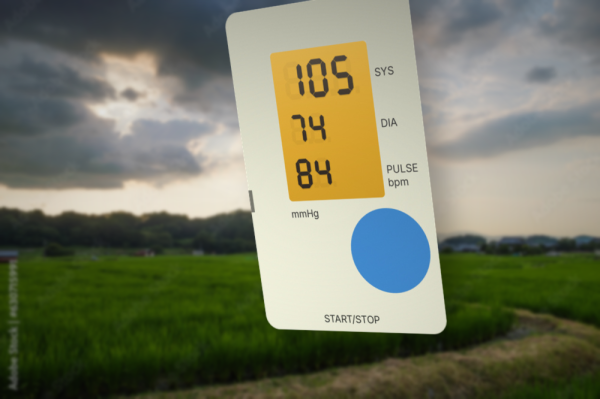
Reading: 105; mmHg
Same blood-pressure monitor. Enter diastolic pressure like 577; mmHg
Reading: 74; mmHg
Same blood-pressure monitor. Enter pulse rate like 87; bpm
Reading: 84; bpm
